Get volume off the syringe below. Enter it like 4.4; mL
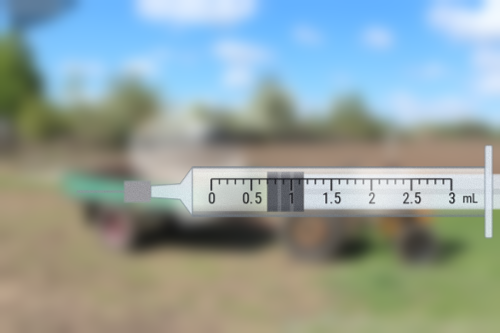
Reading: 0.7; mL
